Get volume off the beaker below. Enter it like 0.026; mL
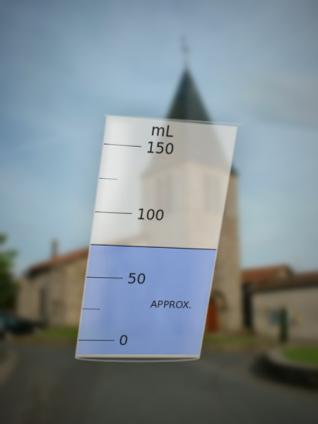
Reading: 75; mL
